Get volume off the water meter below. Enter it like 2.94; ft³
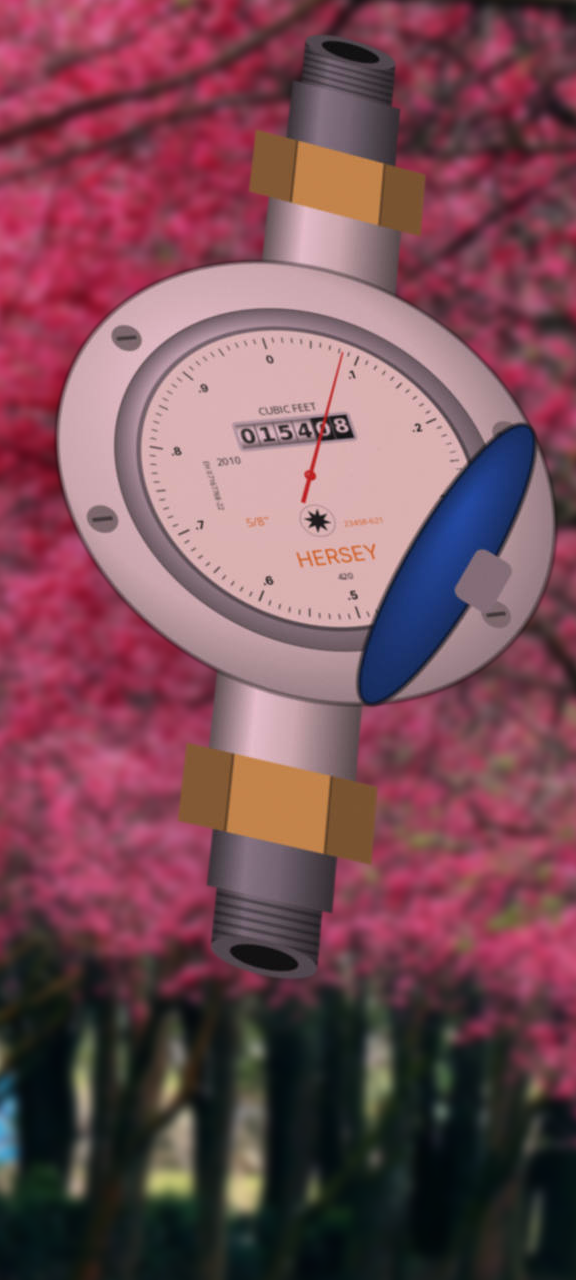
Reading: 15408.08; ft³
